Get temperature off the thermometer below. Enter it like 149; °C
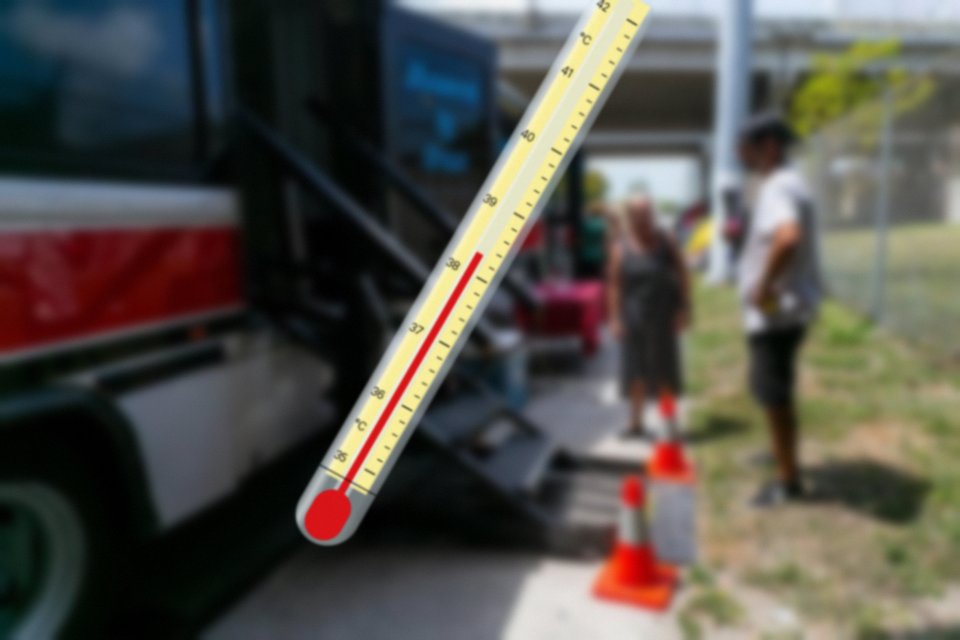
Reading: 38.3; °C
